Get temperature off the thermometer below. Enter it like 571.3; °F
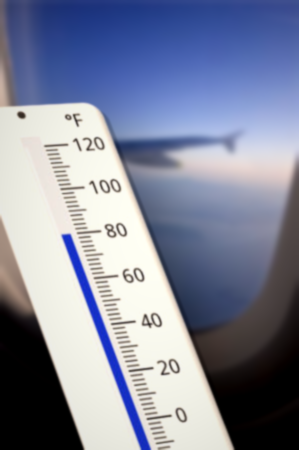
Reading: 80; °F
